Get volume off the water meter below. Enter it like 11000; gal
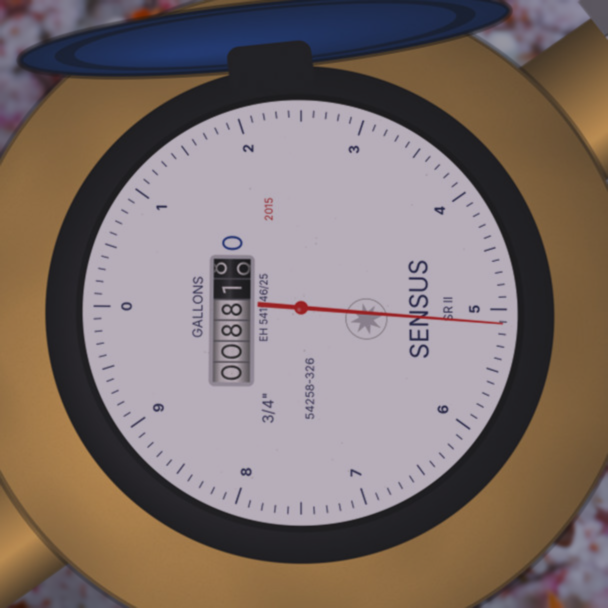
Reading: 88185.1; gal
